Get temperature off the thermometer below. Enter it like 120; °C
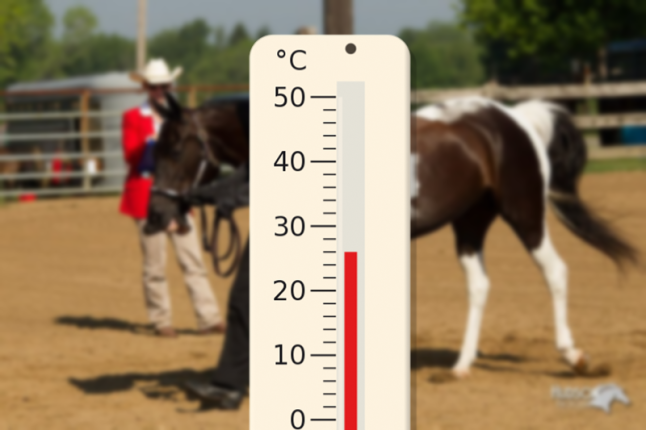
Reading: 26; °C
